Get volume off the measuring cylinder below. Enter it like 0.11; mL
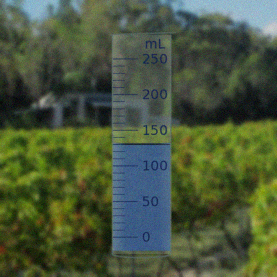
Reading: 130; mL
